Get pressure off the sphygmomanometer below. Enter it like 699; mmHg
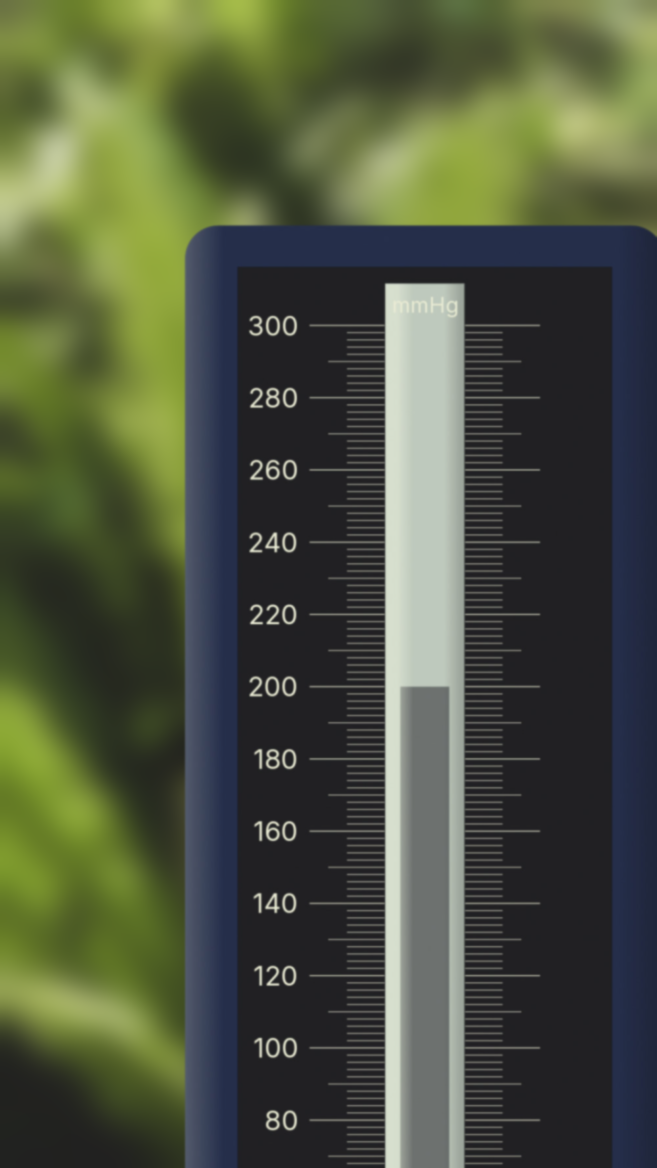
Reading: 200; mmHg
